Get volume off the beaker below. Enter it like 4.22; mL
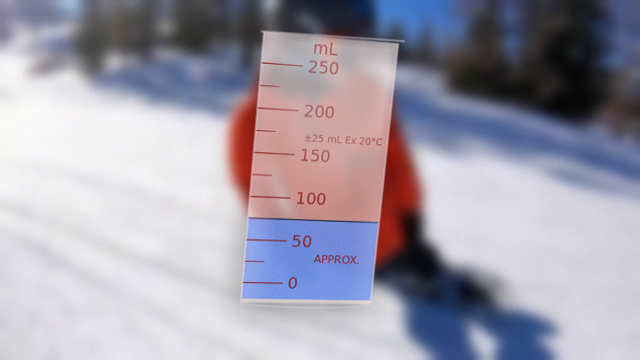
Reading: 75; mL
